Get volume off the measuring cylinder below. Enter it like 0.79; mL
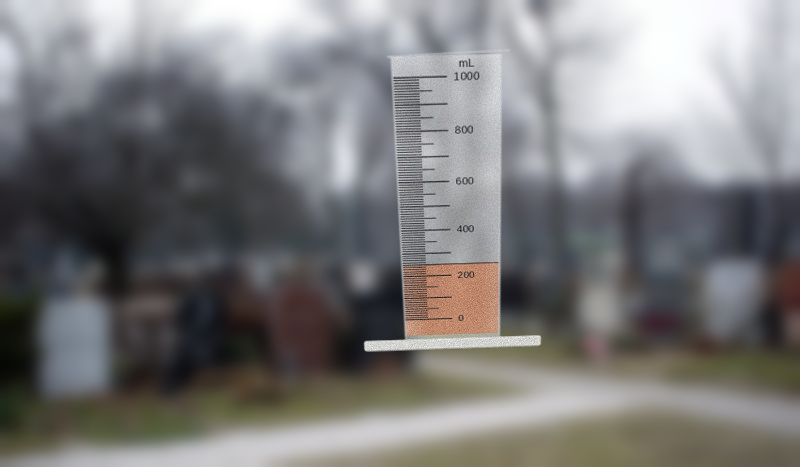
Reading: 250; mL
